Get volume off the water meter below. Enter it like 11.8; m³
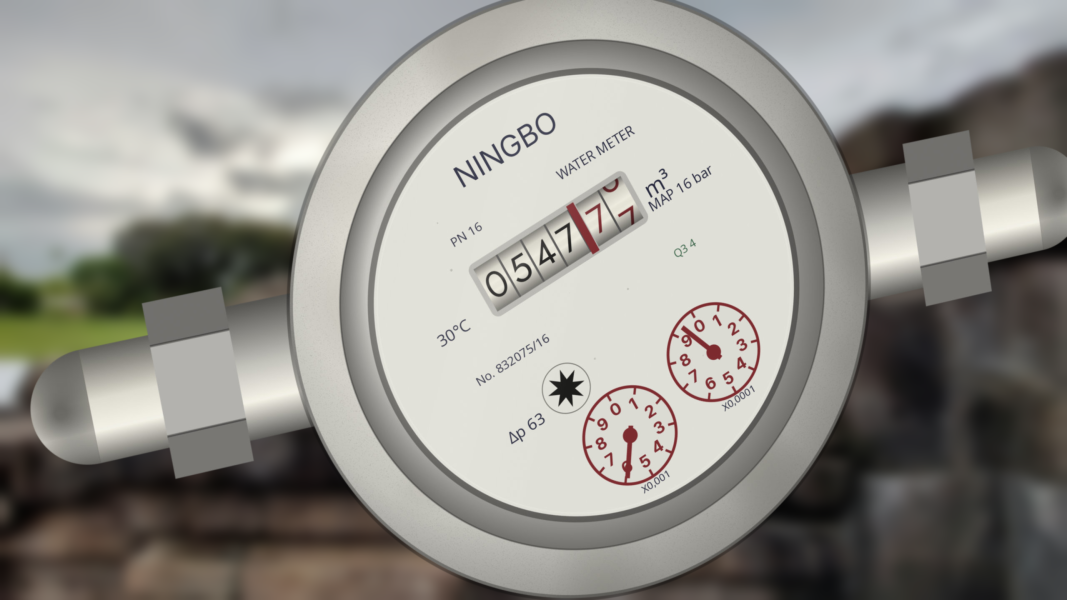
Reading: 547.7659; m³
